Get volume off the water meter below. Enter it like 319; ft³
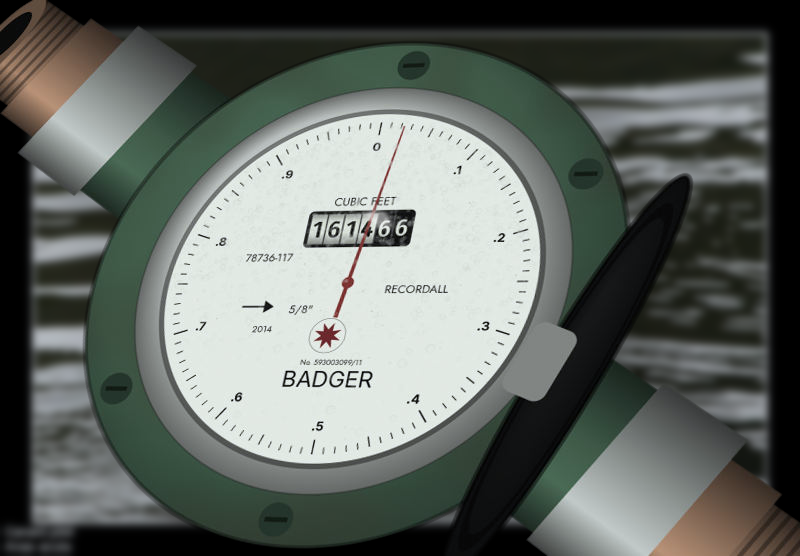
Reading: 161466.02; ft³
